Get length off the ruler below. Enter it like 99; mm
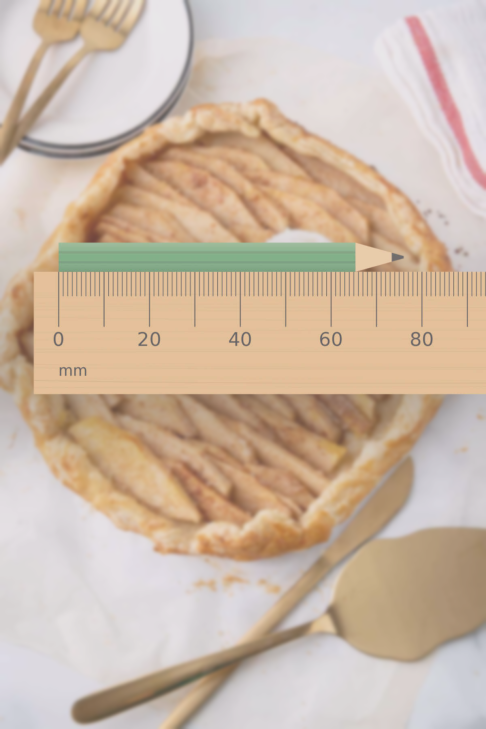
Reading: 76; mm
